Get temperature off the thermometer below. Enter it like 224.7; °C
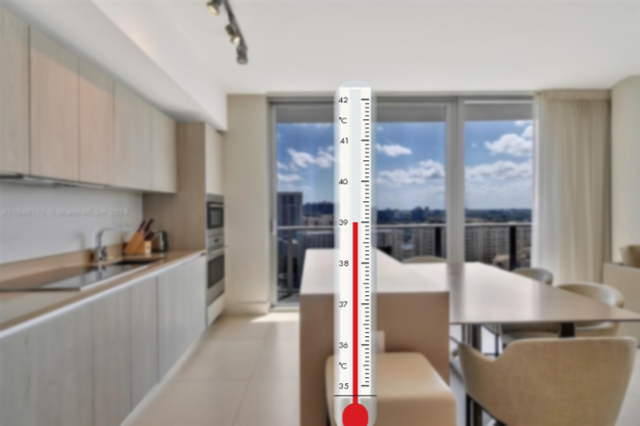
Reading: 39; °C
